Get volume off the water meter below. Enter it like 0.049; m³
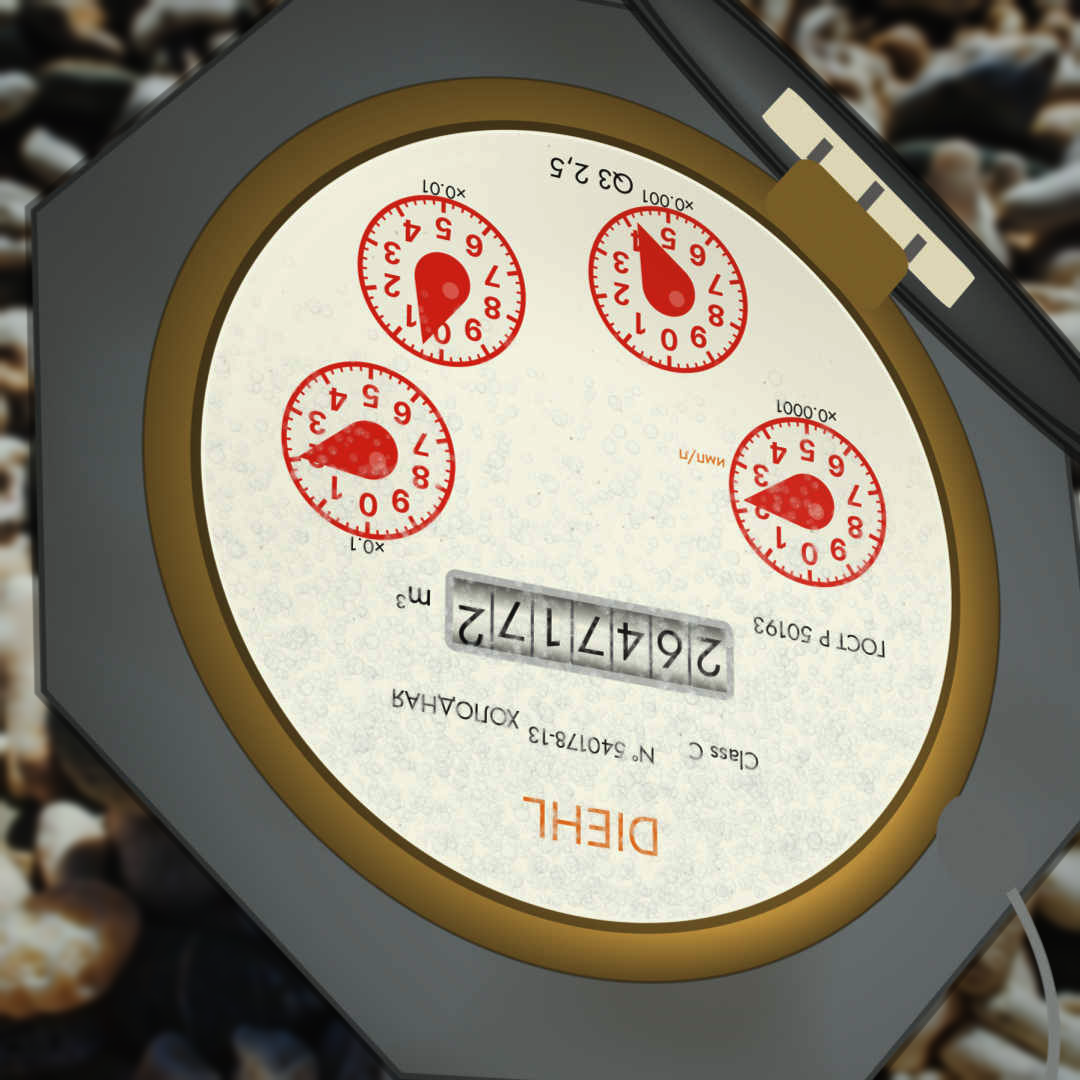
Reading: 2647172.2042; m³
